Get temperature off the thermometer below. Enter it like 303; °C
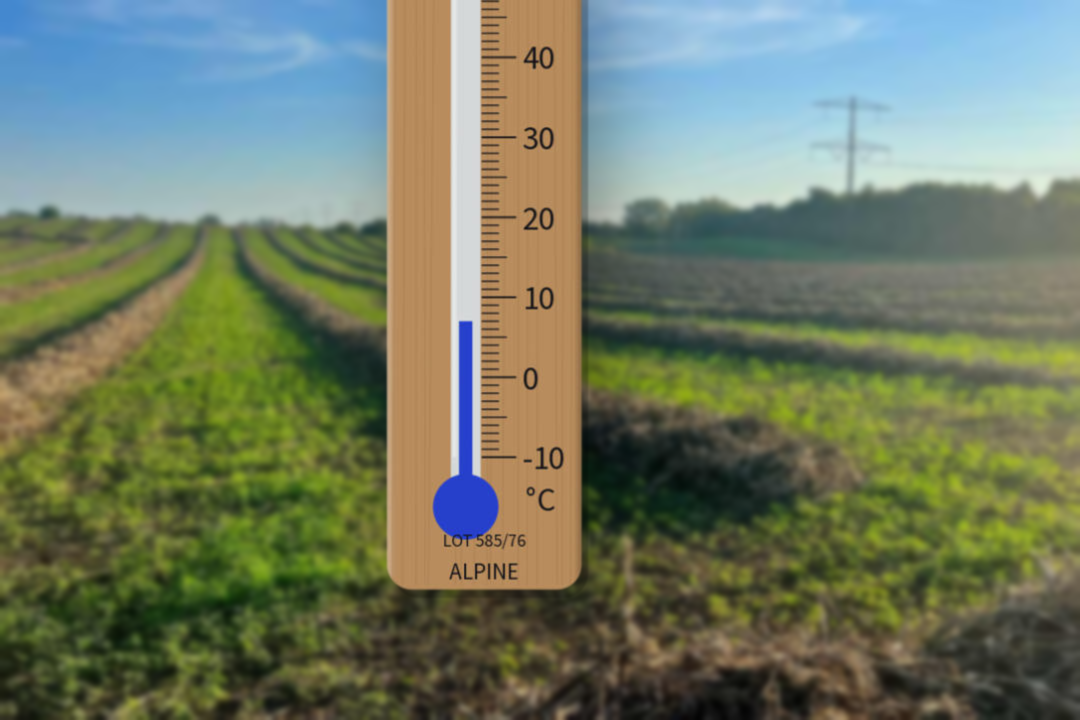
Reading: 7; °C
